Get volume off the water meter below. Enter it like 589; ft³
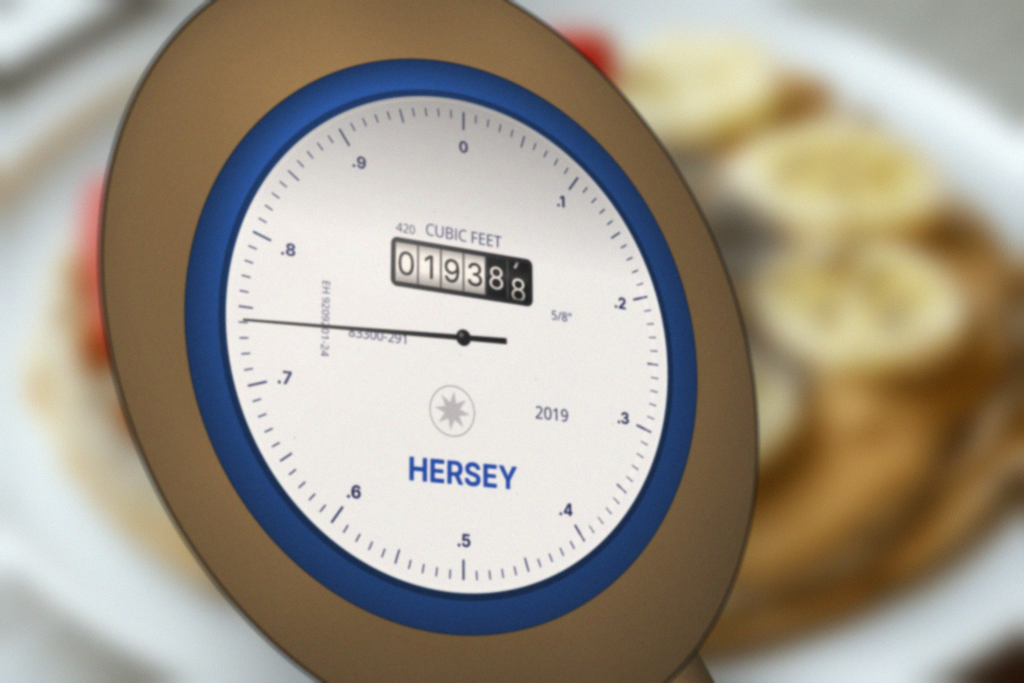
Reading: 19387.74; ft³
